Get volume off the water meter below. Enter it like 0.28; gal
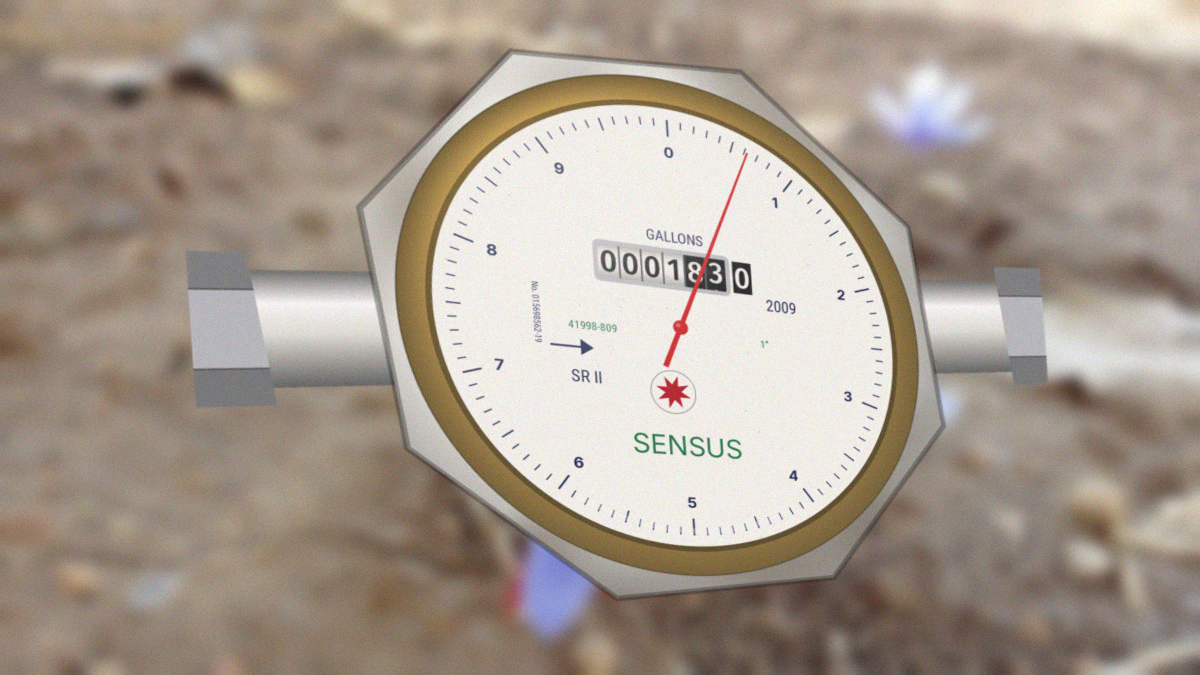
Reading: 1830.6; gal
